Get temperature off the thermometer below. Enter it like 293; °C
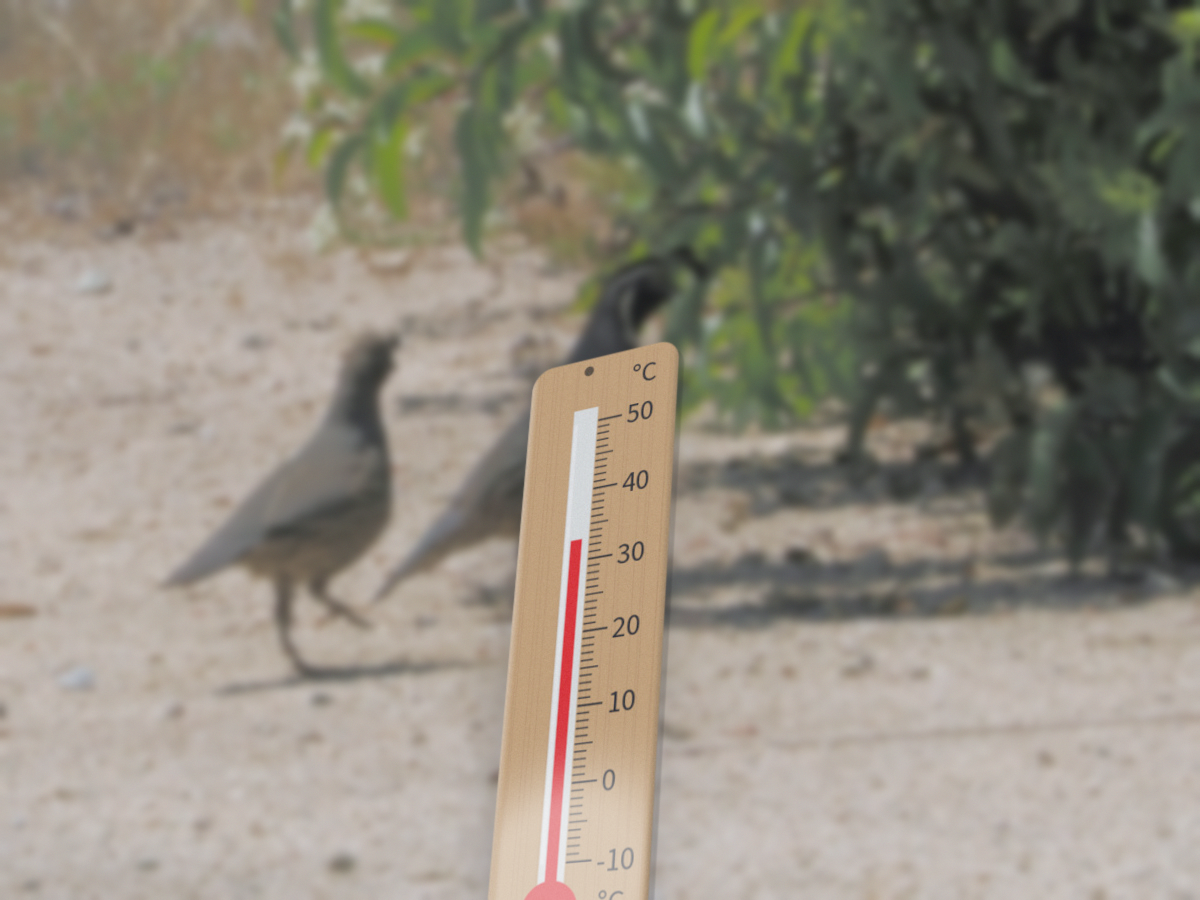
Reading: 33; °C
